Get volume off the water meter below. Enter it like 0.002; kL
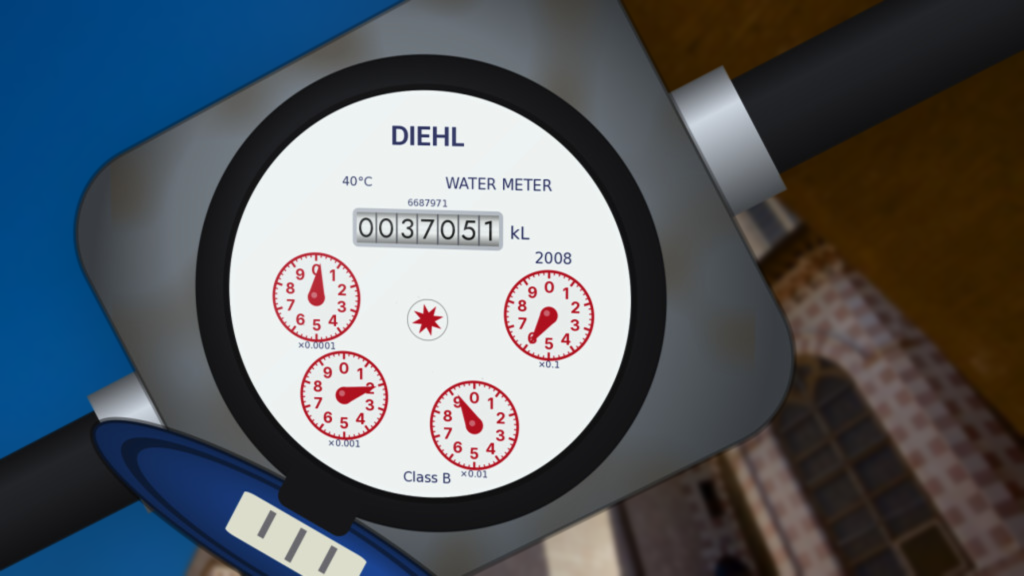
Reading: 37051.5920; kL
